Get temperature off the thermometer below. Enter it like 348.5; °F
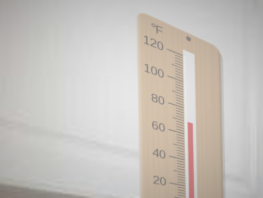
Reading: 70; °F
